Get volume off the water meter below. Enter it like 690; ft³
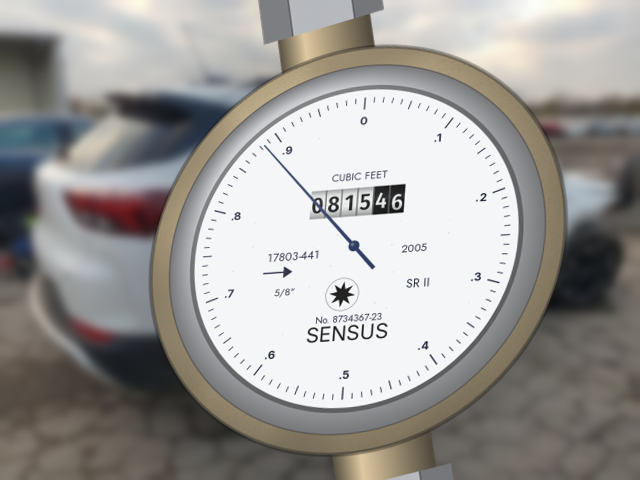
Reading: 81545.88; ft³
